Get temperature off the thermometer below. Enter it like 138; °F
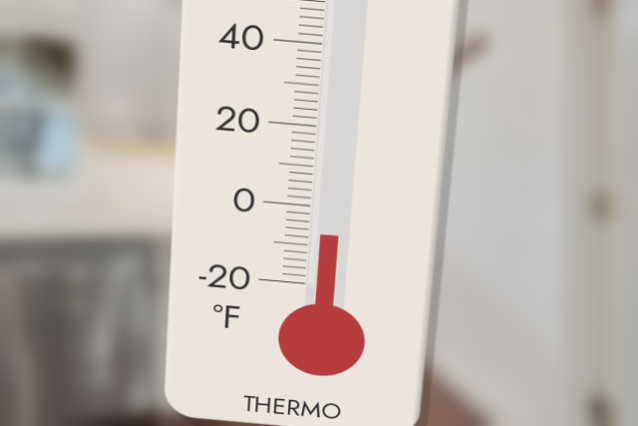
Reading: -7; °F
